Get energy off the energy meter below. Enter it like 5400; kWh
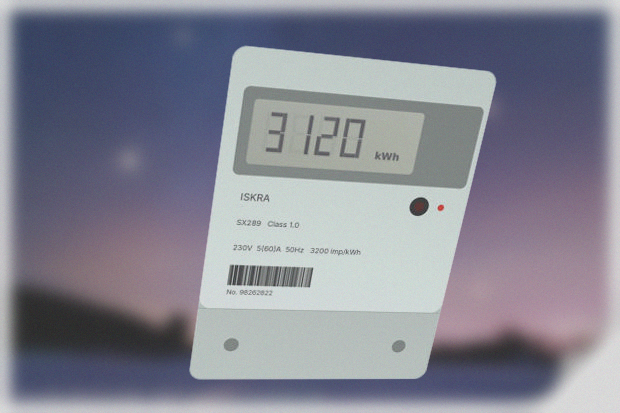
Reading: 3120; kWh
